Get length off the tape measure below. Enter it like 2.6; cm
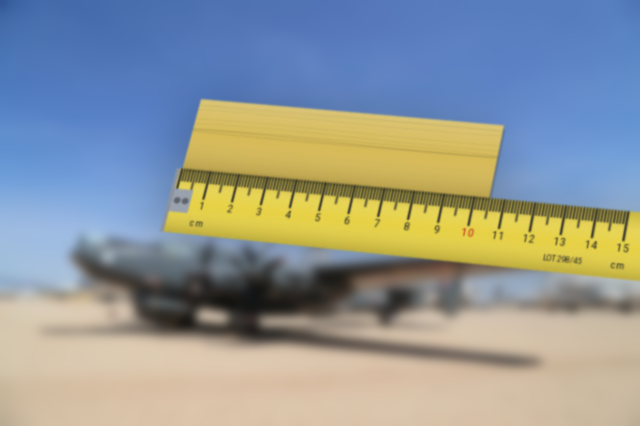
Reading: 10.5; cm
